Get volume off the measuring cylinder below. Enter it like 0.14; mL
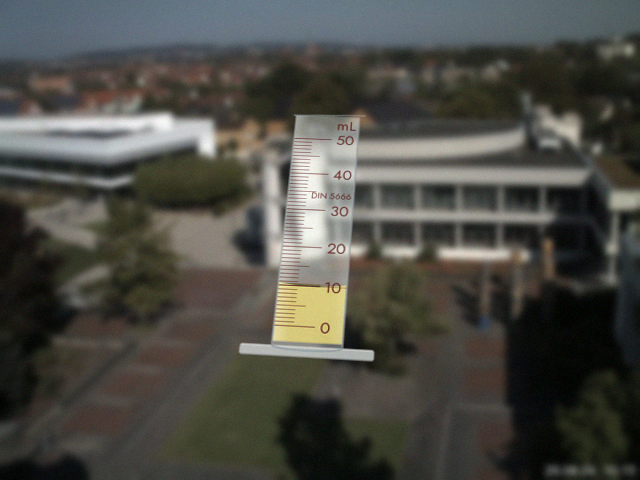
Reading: 10; mL
